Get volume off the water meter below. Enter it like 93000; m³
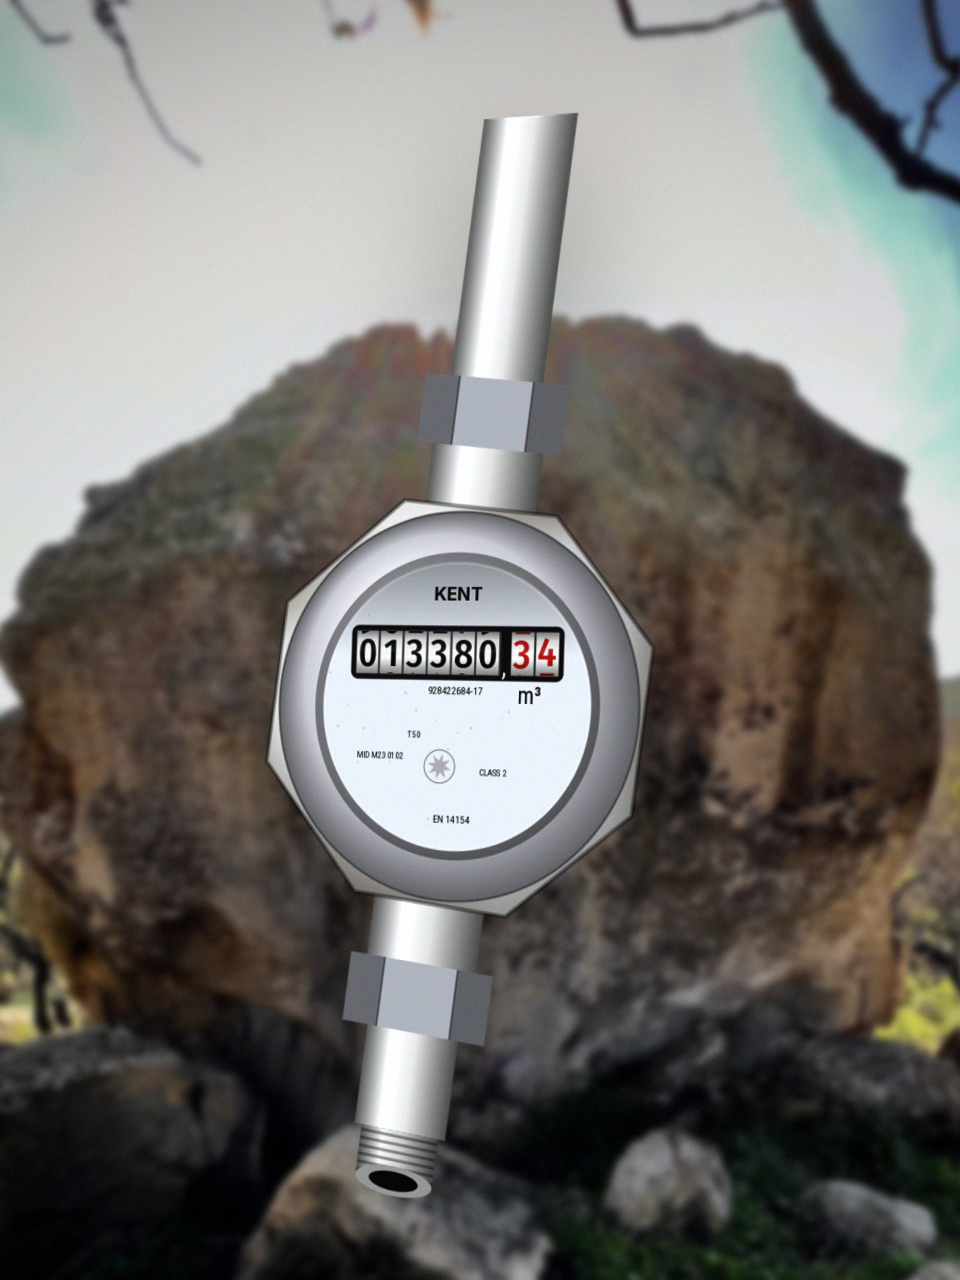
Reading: 13380.34; m³
